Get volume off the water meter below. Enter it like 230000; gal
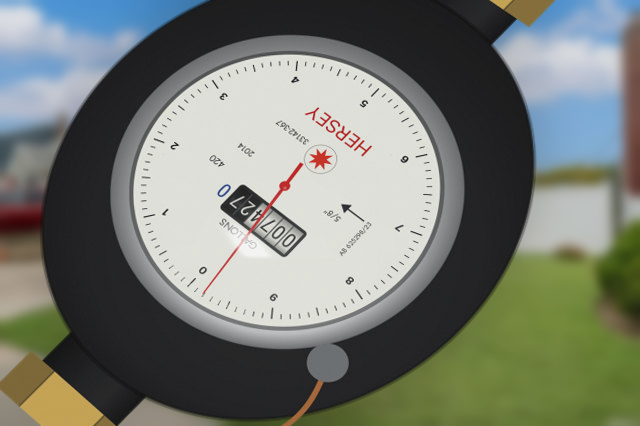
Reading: 74269.8; gal
